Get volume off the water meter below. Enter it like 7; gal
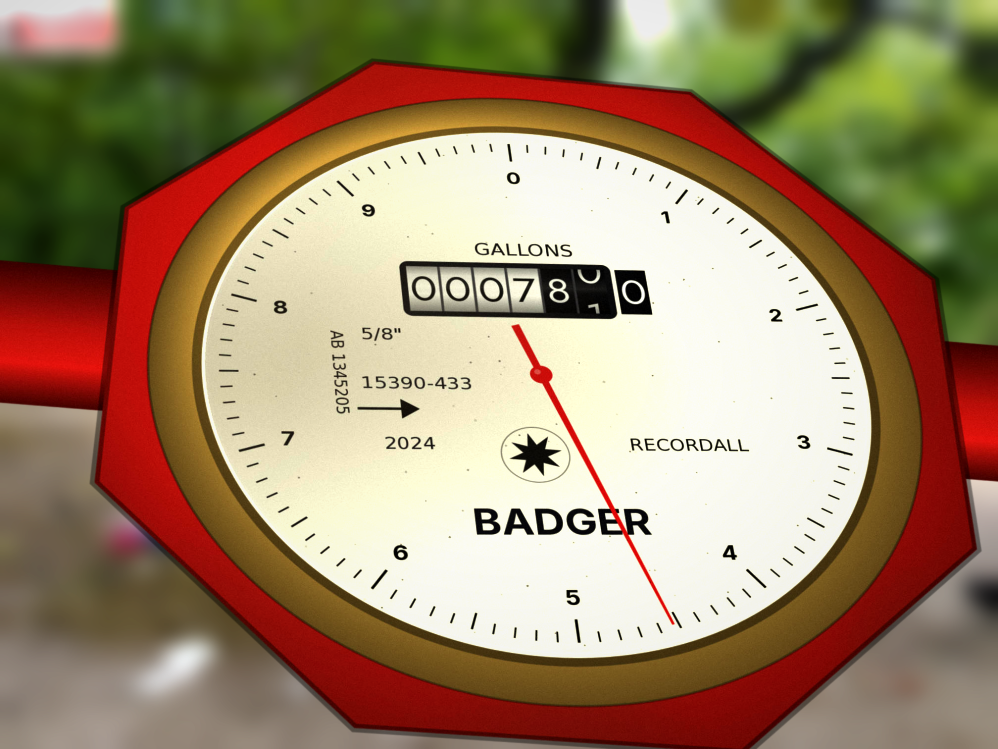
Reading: 7804.5; gal
